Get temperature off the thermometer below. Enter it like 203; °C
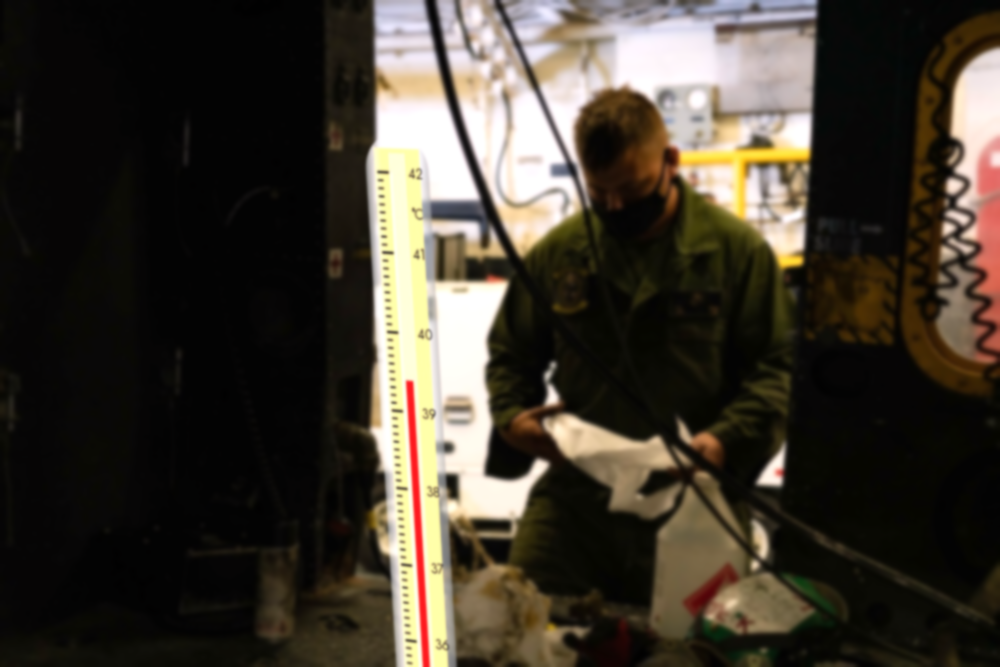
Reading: 39.4; °C
